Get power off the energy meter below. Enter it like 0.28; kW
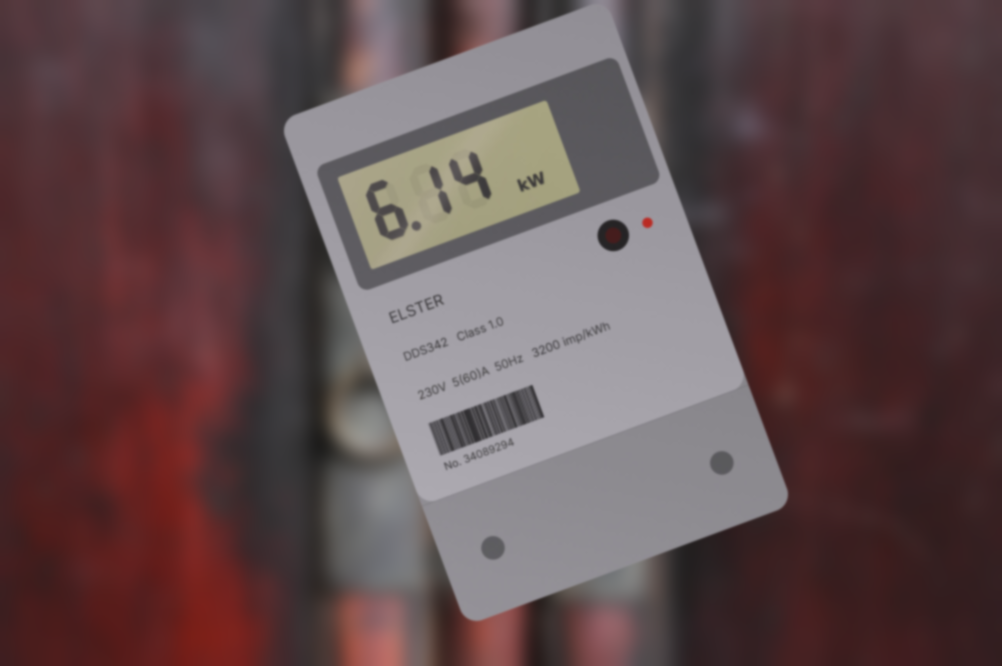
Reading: 6.14; kW
